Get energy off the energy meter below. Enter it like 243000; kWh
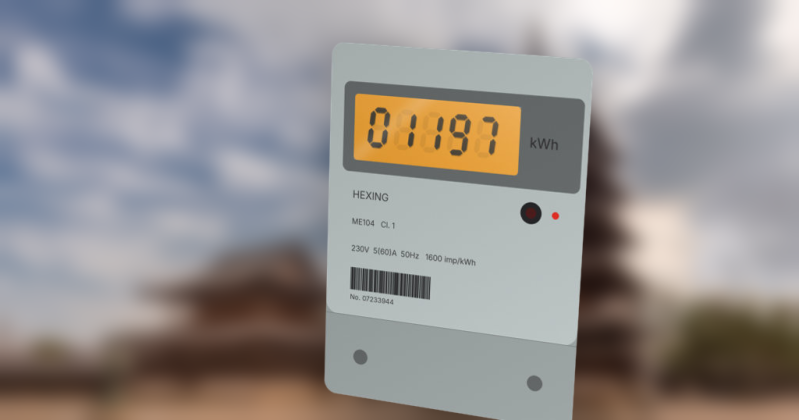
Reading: 1197; kWh
